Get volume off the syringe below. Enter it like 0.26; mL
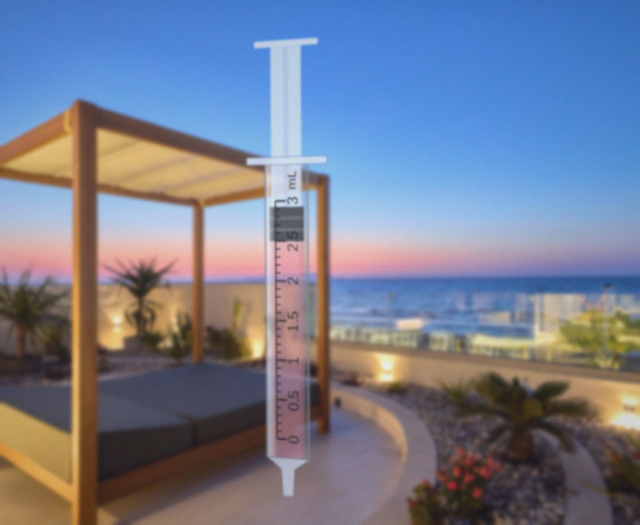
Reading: 2.5; mL
